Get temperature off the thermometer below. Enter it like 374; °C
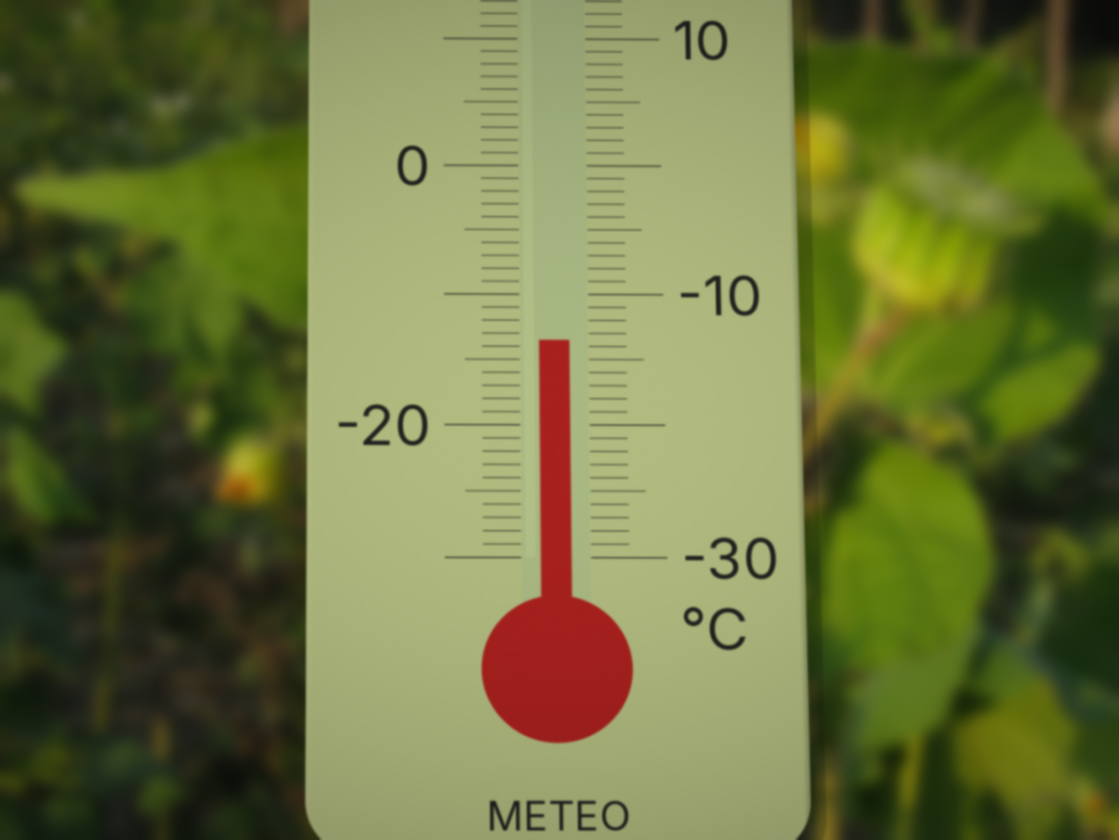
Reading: -13.5; °C
